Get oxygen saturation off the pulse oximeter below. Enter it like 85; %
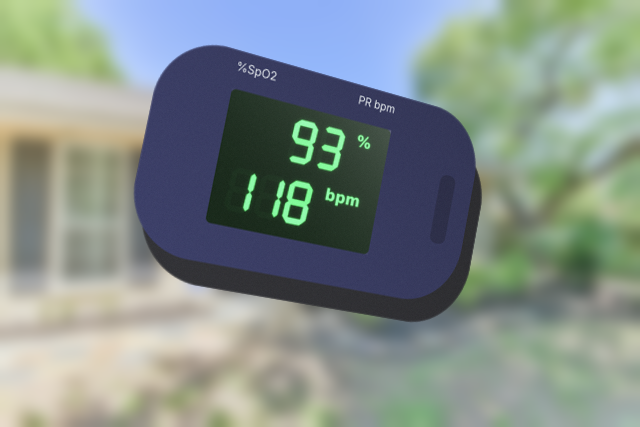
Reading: 93; %
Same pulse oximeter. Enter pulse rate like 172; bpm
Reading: 118; bpm
